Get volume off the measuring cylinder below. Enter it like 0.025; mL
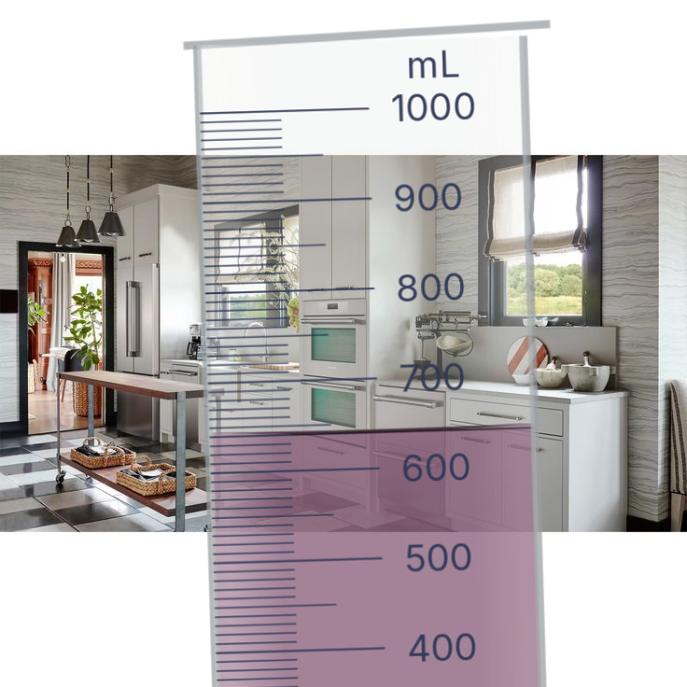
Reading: 640; mL
